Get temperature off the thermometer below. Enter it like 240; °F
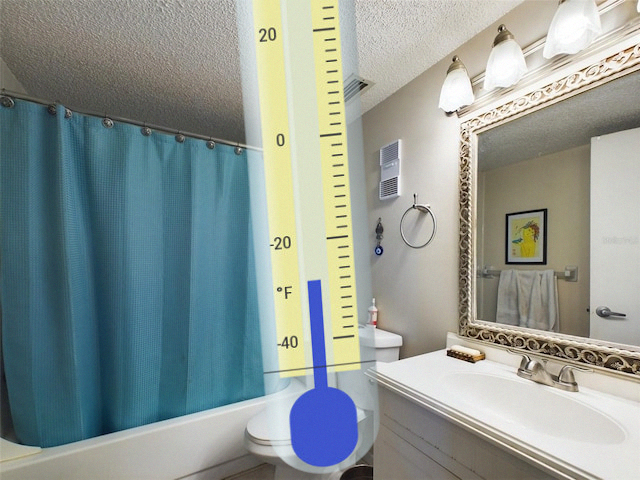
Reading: -28; °F
